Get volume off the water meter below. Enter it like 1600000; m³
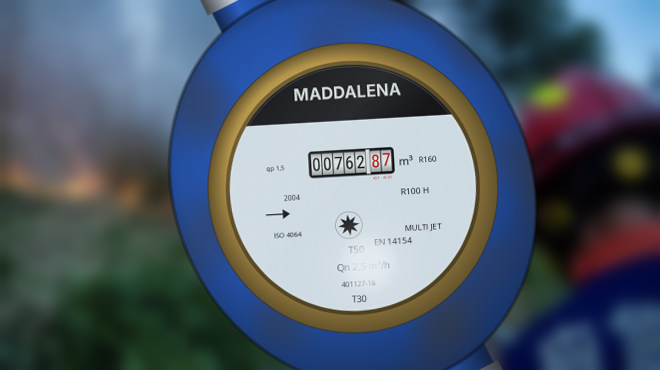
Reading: 762.87; m³
